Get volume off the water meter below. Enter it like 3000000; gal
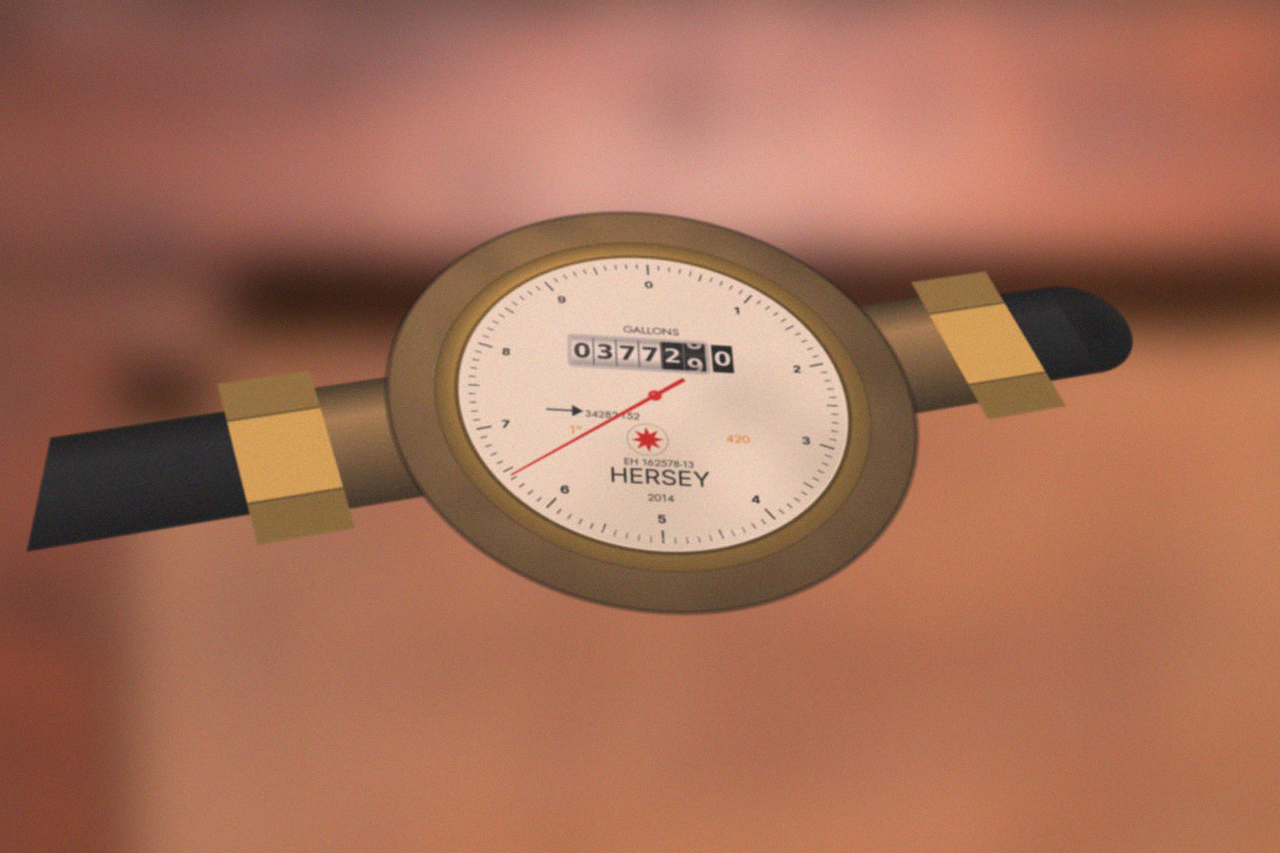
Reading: 377286.4; gal
